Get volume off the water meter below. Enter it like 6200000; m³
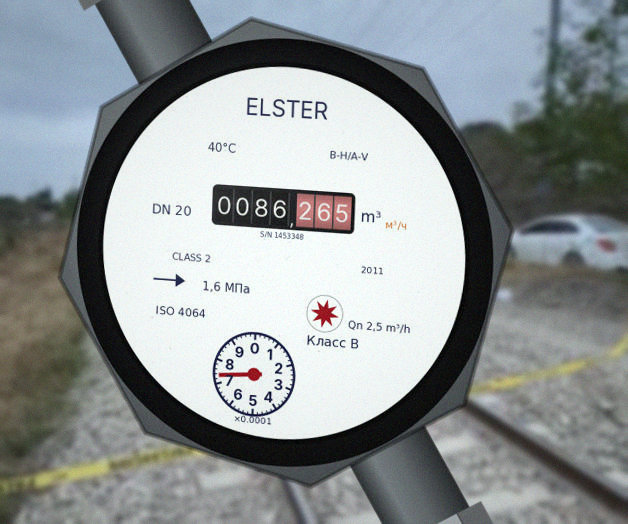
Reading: 86.2657; m³
